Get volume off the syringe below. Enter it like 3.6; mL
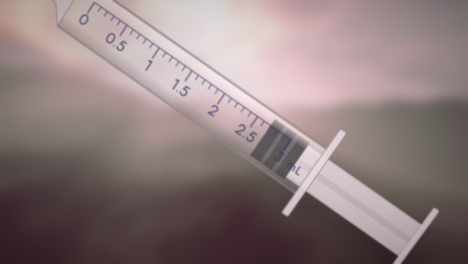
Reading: 2.7; mL
